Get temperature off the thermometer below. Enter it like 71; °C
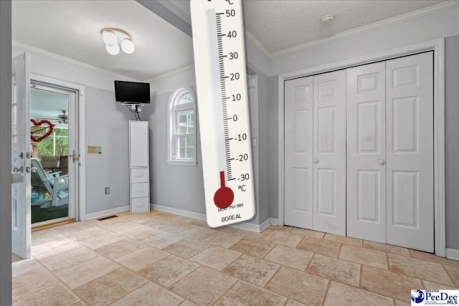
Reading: -25; °C
